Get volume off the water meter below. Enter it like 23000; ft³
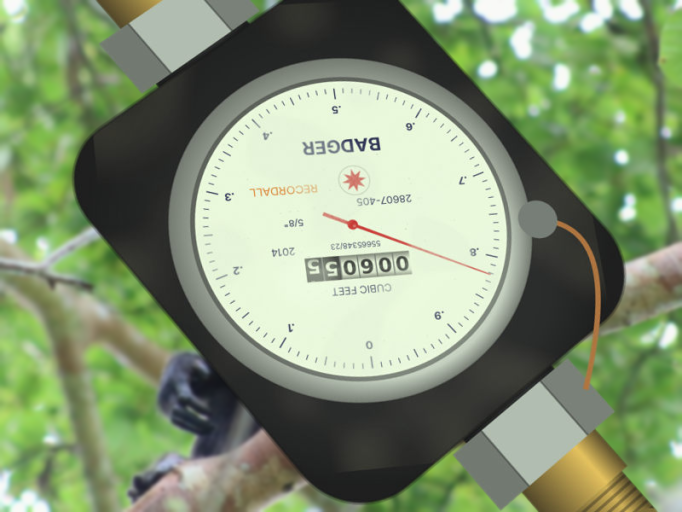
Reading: 6054.82; ft³
